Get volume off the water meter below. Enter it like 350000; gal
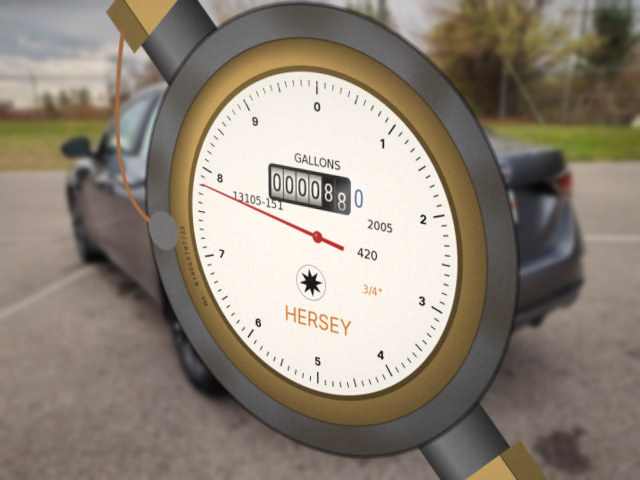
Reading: 877.8; gal
